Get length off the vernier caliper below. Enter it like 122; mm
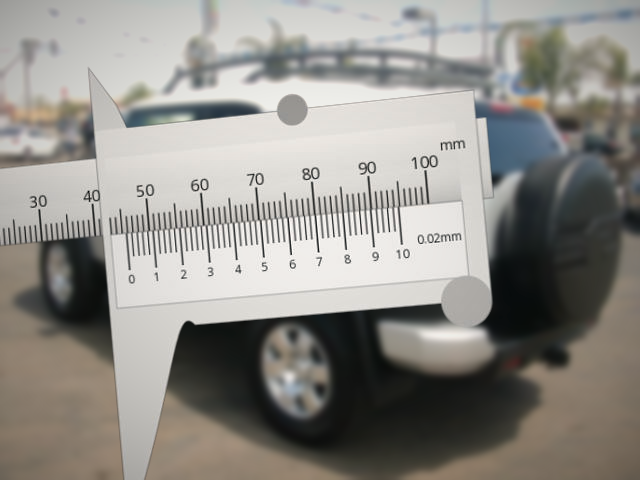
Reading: 45.8; mm
